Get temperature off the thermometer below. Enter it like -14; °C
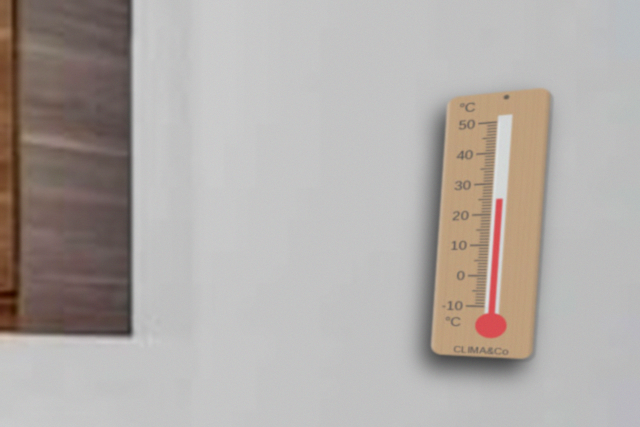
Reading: 25; °C
